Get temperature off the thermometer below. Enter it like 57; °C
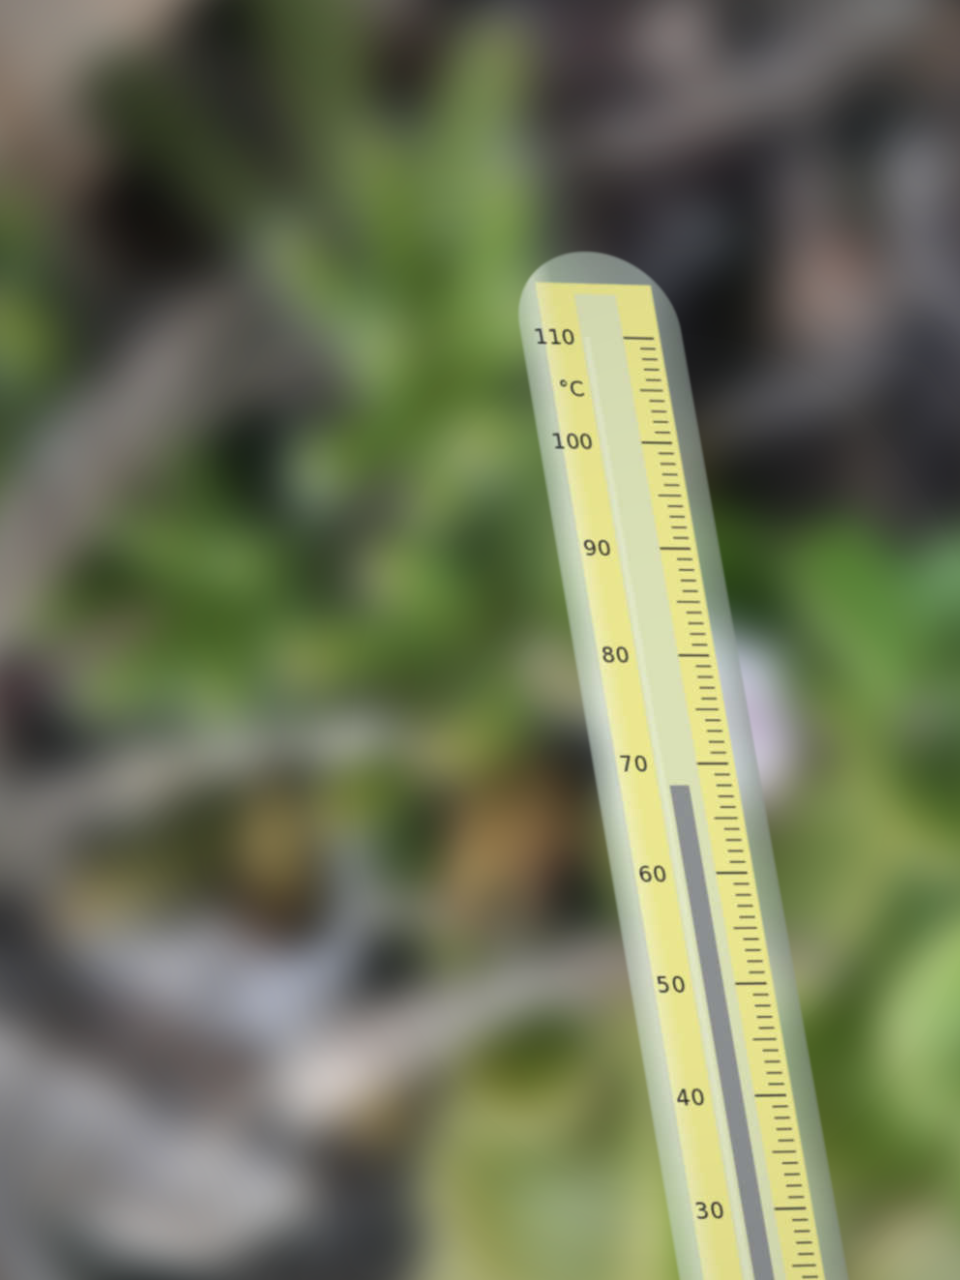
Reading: 68; °C
